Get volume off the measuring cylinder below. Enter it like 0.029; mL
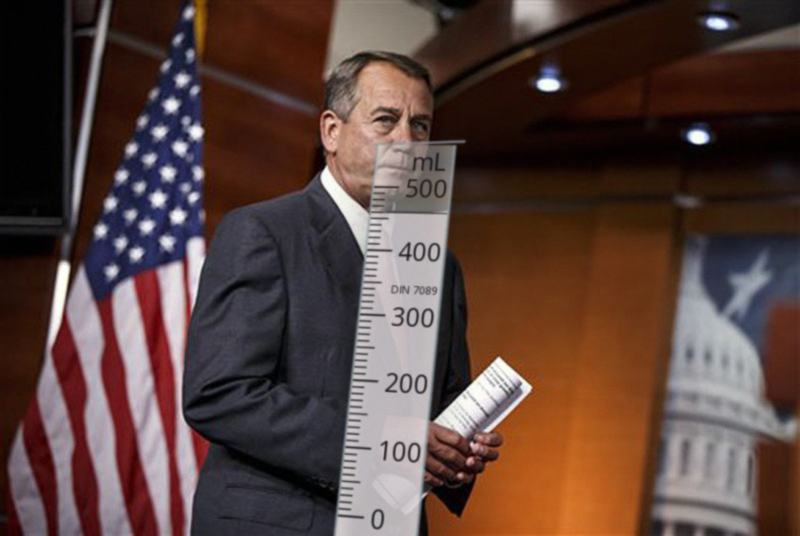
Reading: 460; mL
